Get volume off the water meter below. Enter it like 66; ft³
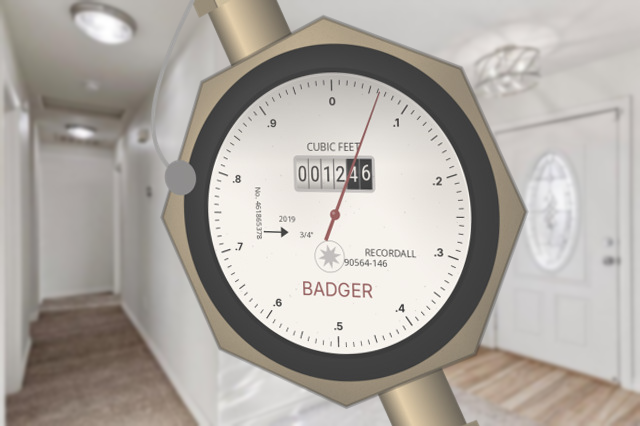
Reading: 1246.06; ft³
